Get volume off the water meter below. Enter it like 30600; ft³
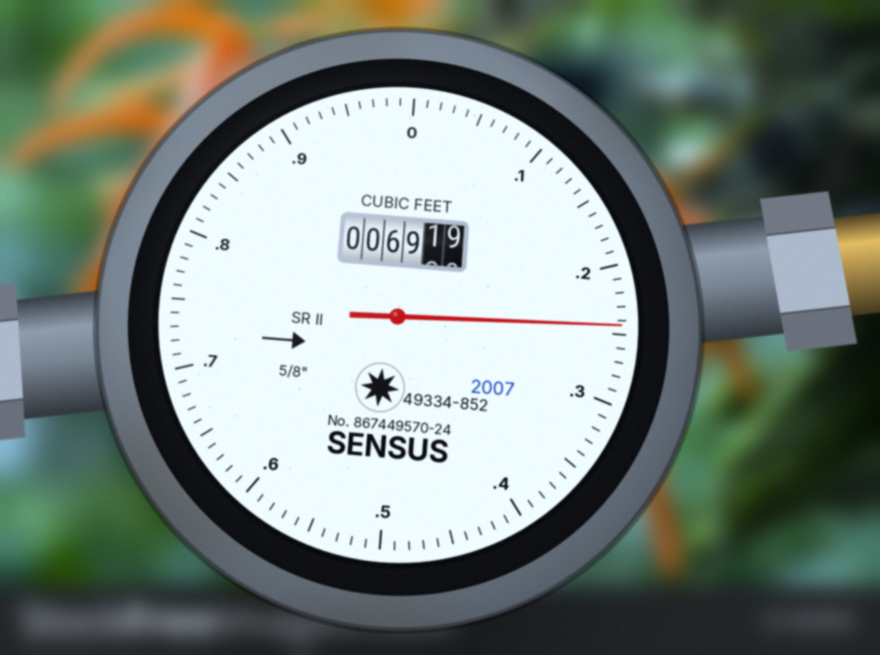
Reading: 6919.24; ft³
